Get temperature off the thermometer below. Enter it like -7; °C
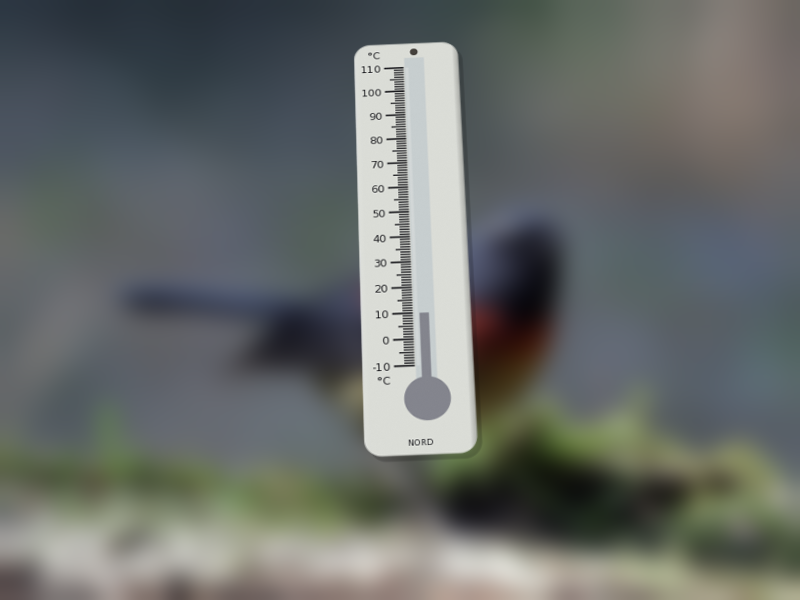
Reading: 10; °C
